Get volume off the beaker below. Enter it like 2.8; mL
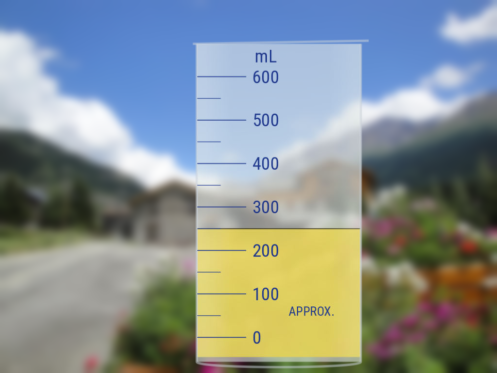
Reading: 250; mL
